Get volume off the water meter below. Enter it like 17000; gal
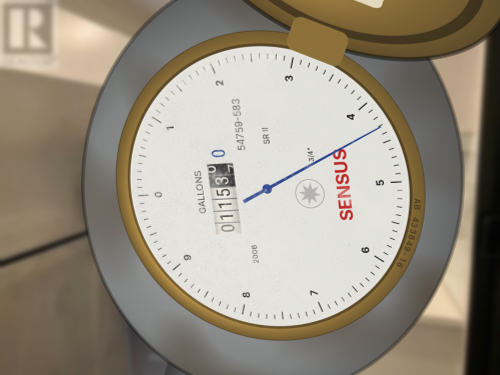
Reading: 115364.3; gal
